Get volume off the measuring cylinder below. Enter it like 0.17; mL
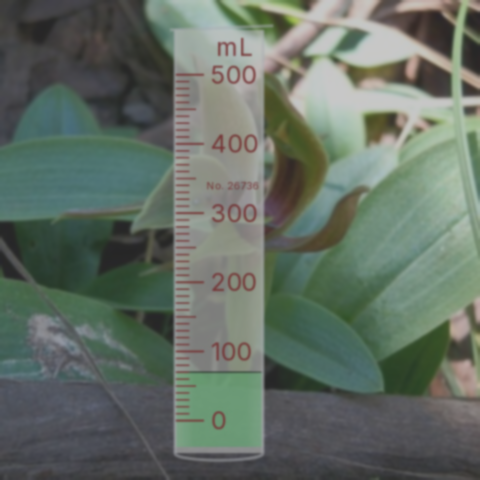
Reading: 70; mL
